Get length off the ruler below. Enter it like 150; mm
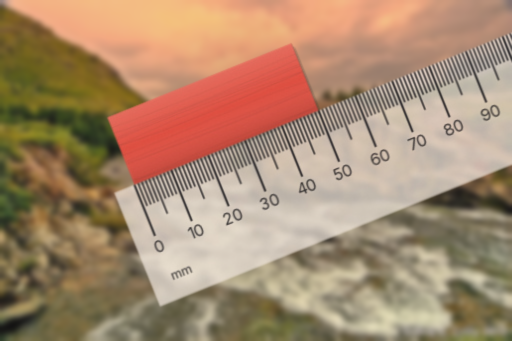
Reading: 50; mm
